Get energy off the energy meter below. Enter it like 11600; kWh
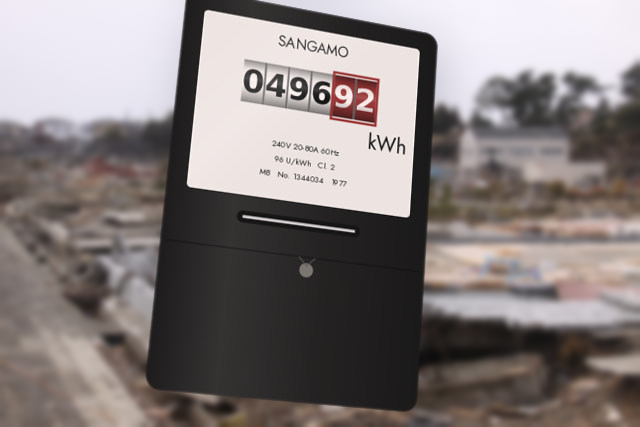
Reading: 496.92; kWh
